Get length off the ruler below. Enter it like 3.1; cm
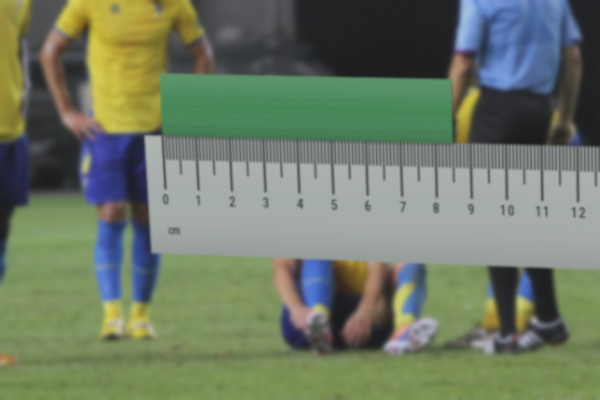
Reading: 8.5; cm
